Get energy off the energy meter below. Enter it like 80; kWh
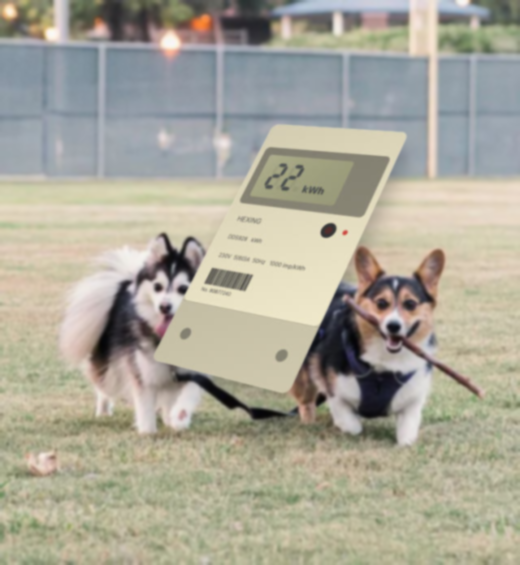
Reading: 22; kWh
